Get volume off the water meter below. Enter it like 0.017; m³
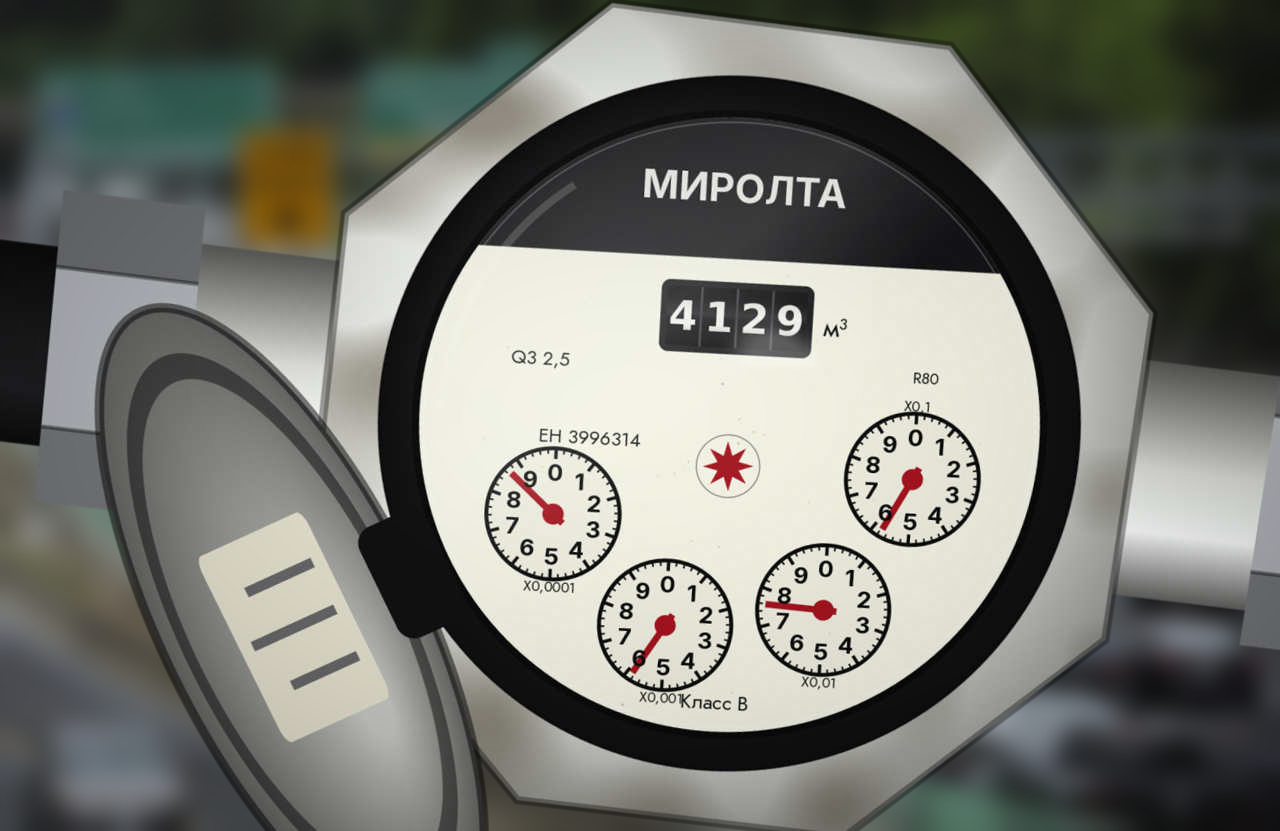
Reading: 4129.5758; m³
